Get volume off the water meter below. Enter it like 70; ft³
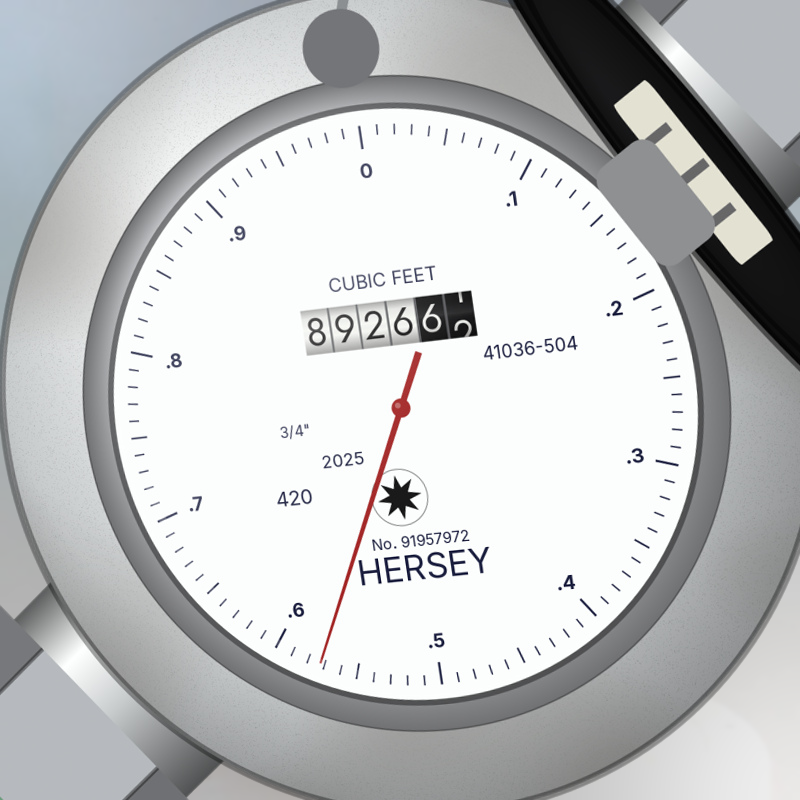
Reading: 892661.57; ft³
